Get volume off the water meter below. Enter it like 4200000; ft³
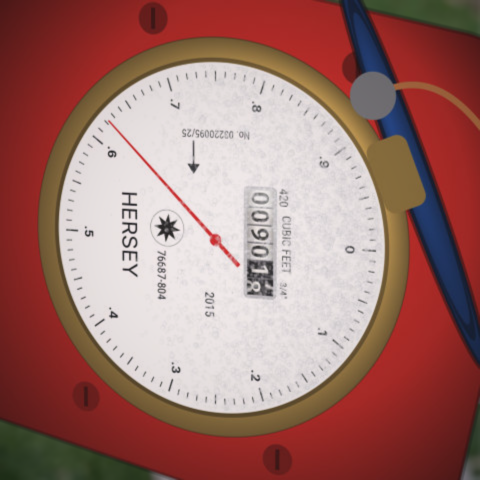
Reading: 9017.62; ft³
